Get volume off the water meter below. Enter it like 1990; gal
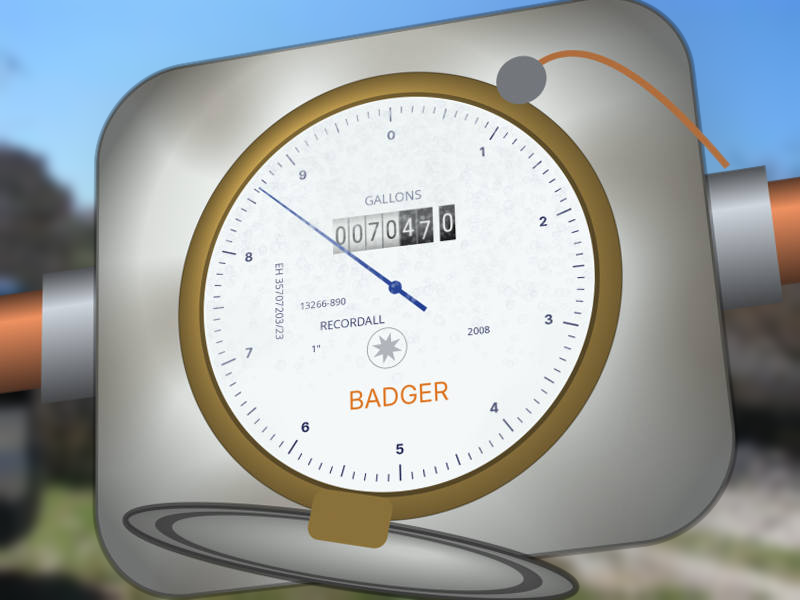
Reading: 70468.6; gal
